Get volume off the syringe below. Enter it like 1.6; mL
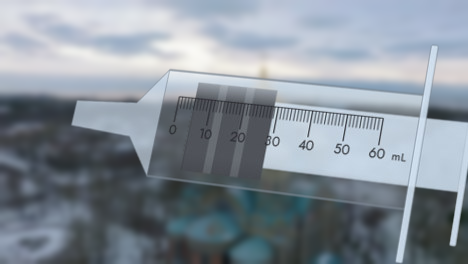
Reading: 5; mL
